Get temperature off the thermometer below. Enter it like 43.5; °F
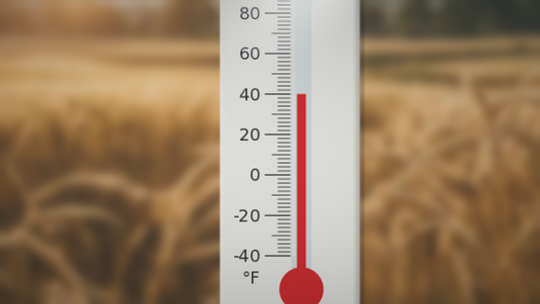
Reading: 40; °F
